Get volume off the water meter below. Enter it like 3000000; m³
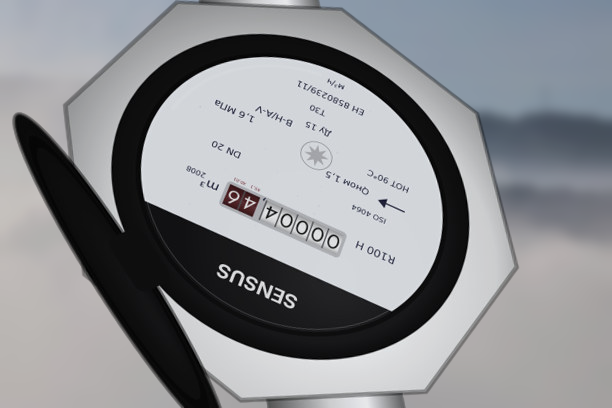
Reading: 4.46; m³
